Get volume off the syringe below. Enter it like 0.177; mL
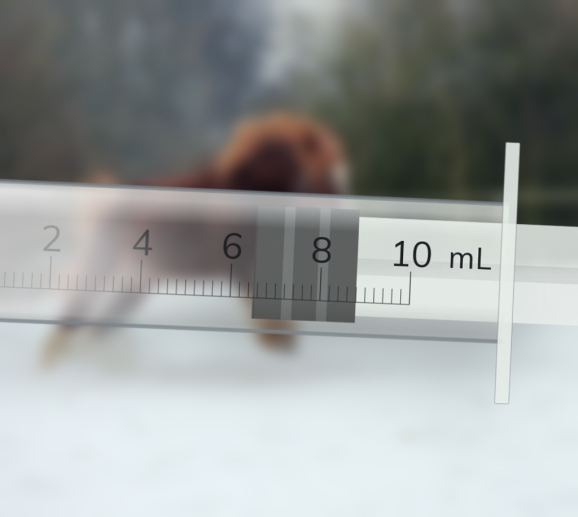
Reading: 6.5; mL
